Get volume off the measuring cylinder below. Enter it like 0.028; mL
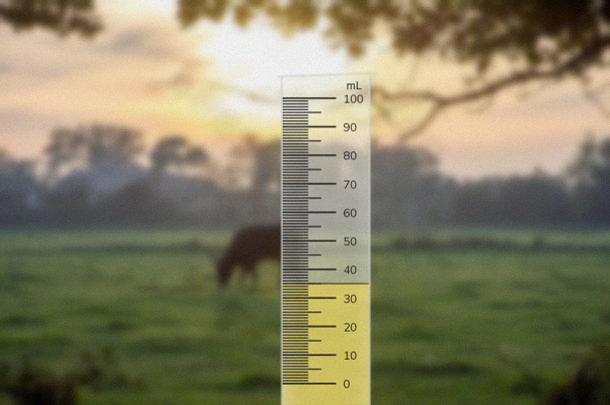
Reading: 35; mL
